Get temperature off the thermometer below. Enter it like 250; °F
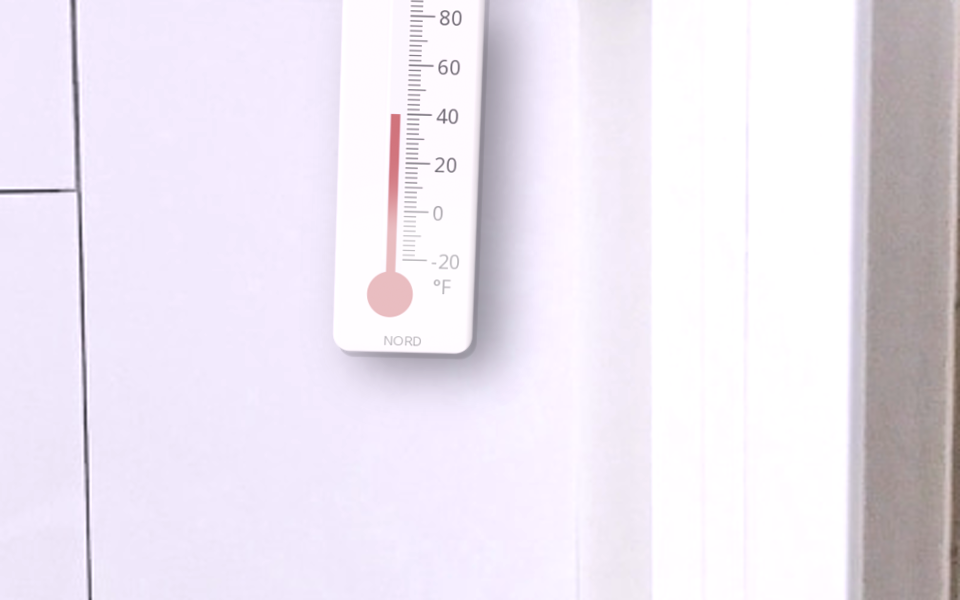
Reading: 40; °F
